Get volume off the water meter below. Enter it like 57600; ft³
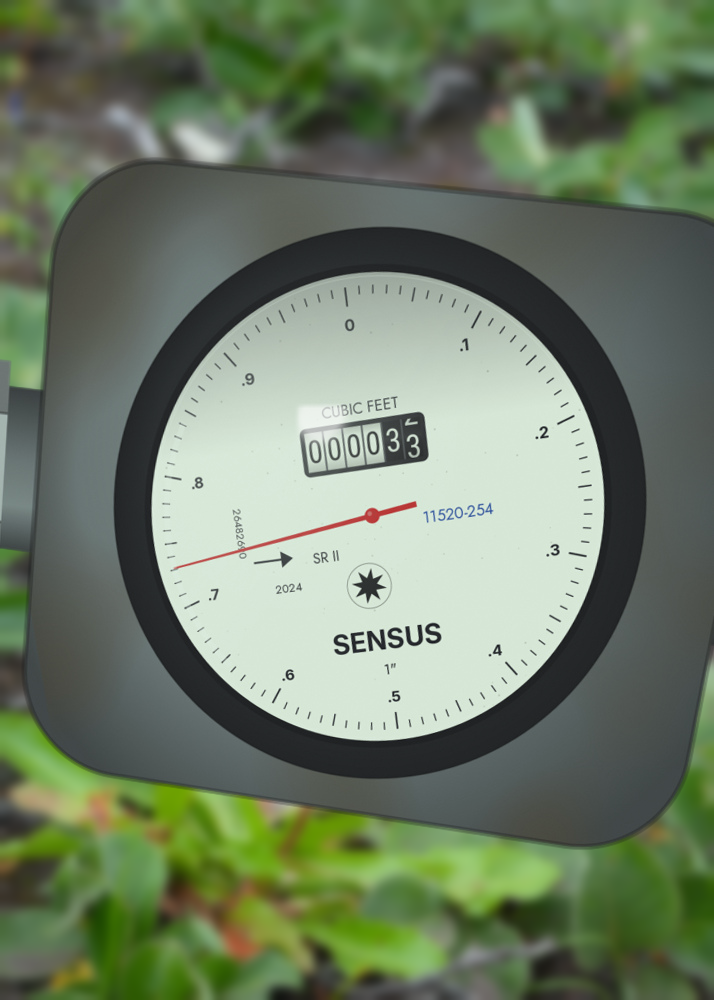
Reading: 32.73; ft³
